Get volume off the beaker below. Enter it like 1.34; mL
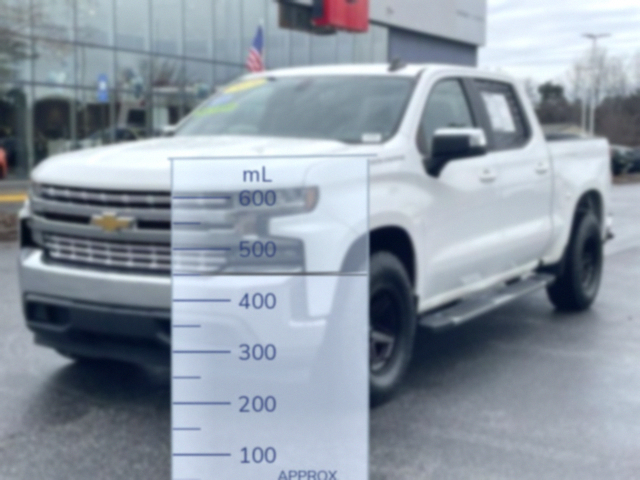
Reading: 450; mL
